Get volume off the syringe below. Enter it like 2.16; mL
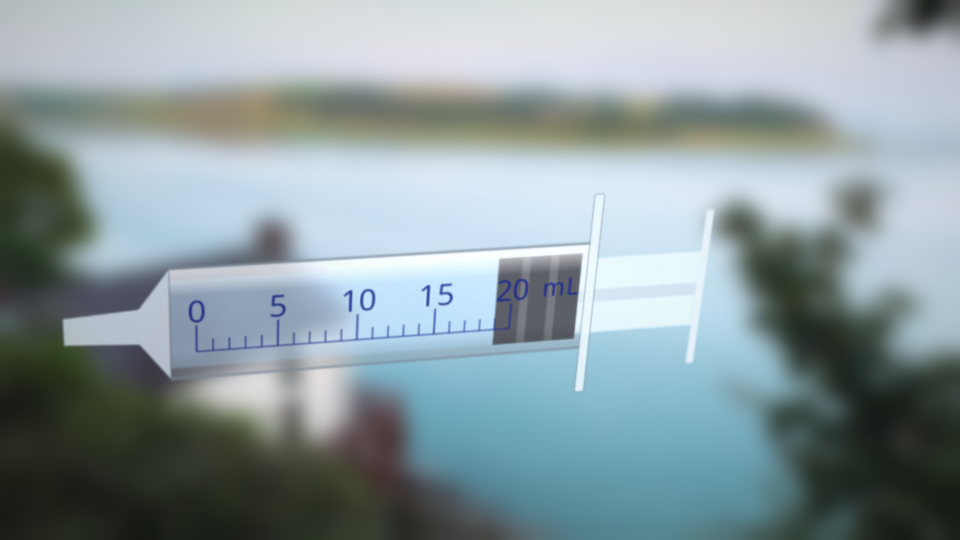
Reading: 19; mL
